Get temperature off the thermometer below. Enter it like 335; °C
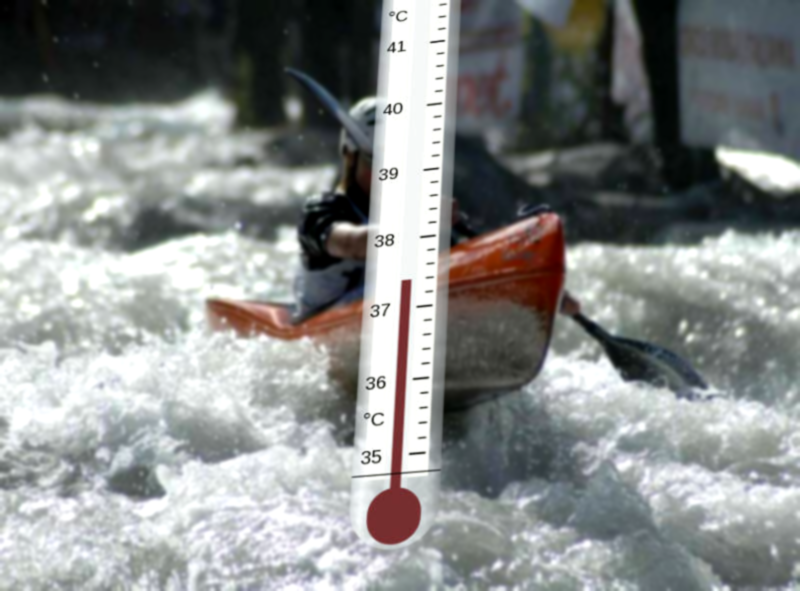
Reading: 37.4; °C
